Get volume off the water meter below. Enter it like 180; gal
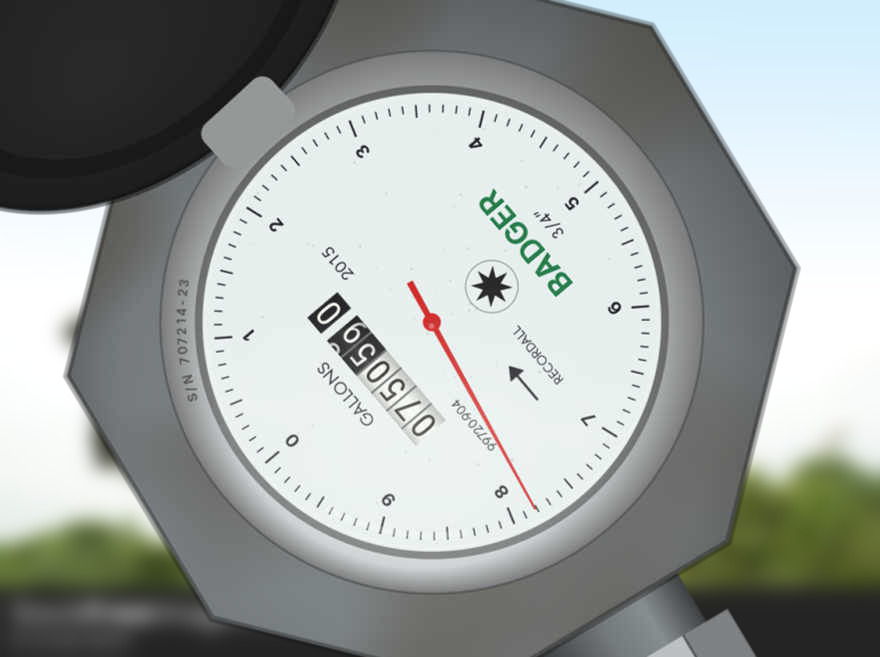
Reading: 750587.8; gal
